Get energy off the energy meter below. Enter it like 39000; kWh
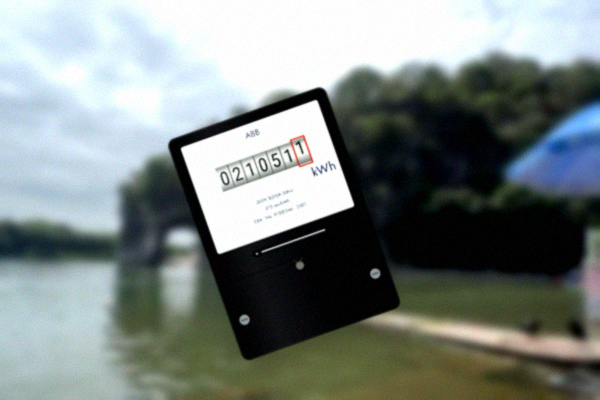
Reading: 21051.1; kWh
